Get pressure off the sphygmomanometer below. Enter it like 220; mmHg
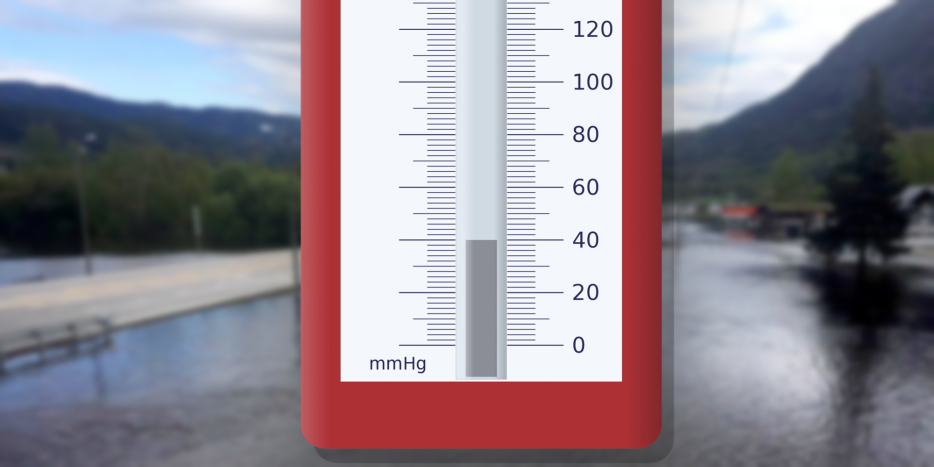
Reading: 40; mmHg
